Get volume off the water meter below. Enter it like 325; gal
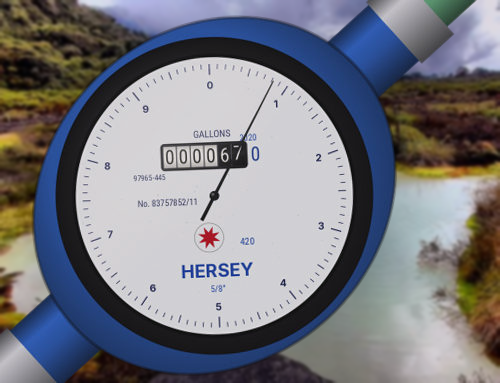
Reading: 670.8; gal
